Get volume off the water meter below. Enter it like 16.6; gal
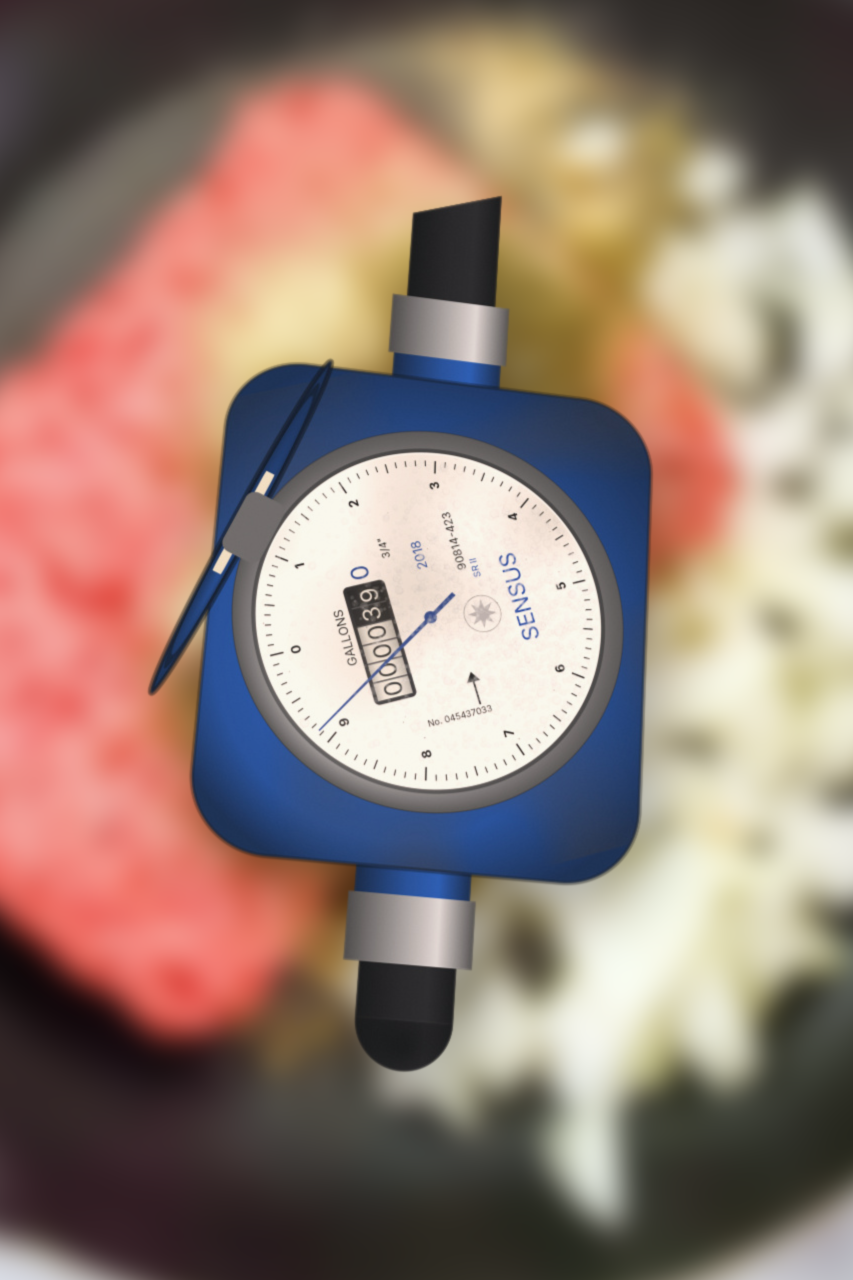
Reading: 389.1; gal
